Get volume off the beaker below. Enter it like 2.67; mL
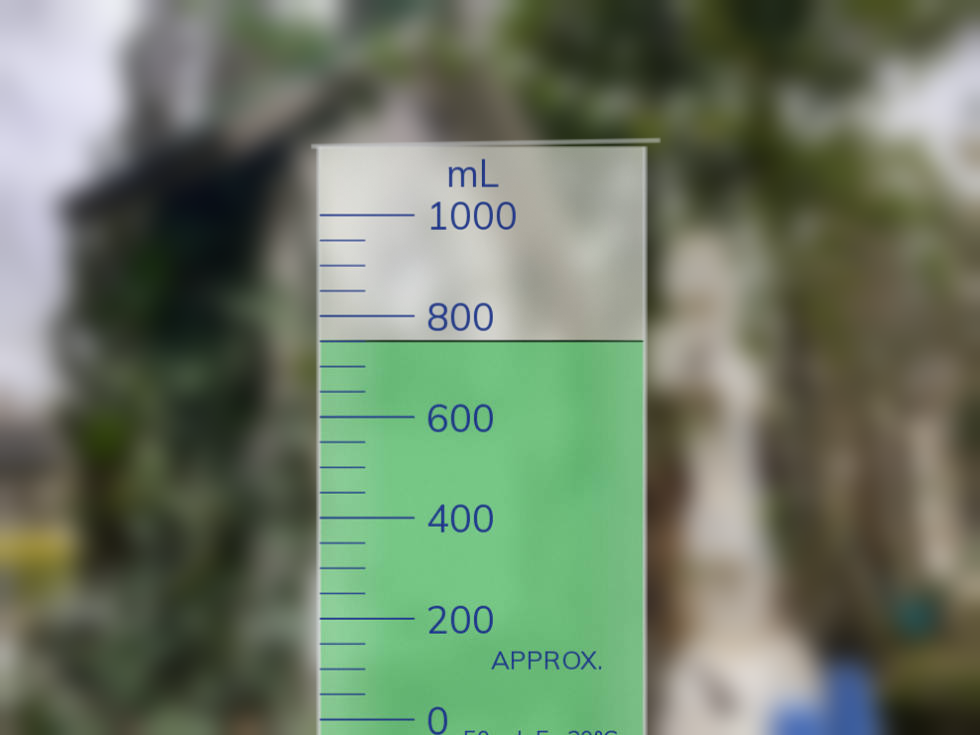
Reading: 750; mL
